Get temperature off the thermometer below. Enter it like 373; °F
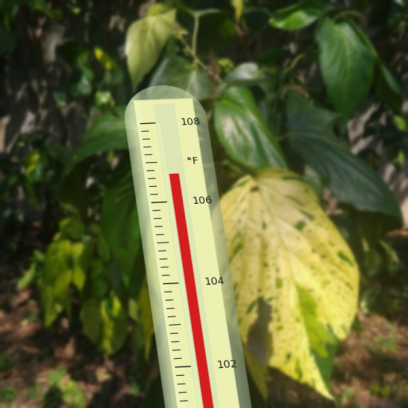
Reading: 106.7; °F
